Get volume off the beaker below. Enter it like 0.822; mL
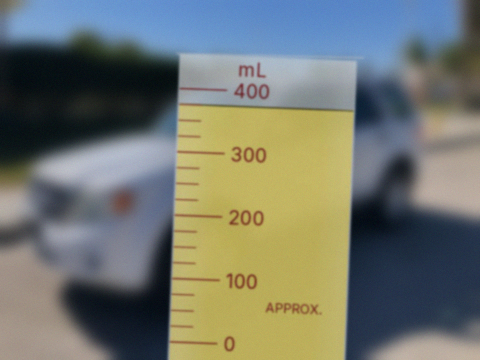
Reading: 375; mL
